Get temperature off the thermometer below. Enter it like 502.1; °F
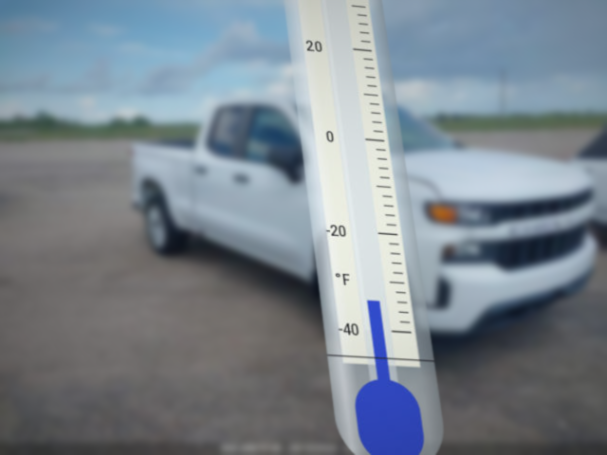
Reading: -34; °F
